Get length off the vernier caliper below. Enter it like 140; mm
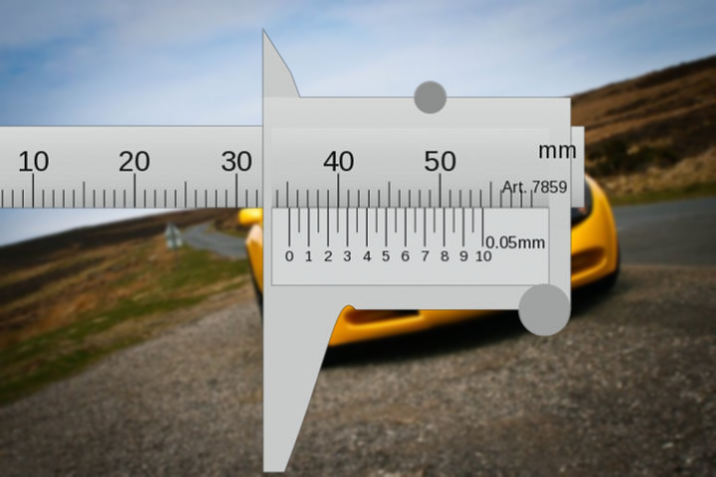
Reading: 35.2; mm
